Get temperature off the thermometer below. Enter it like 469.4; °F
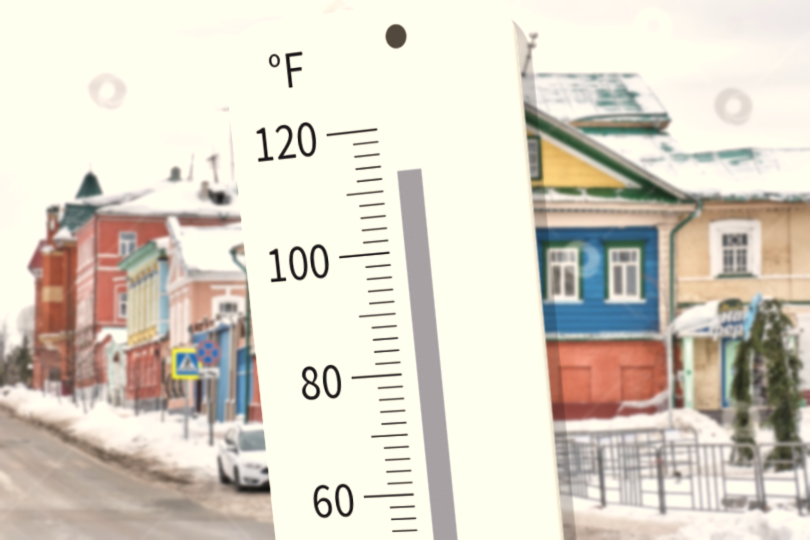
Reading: 113; °F
